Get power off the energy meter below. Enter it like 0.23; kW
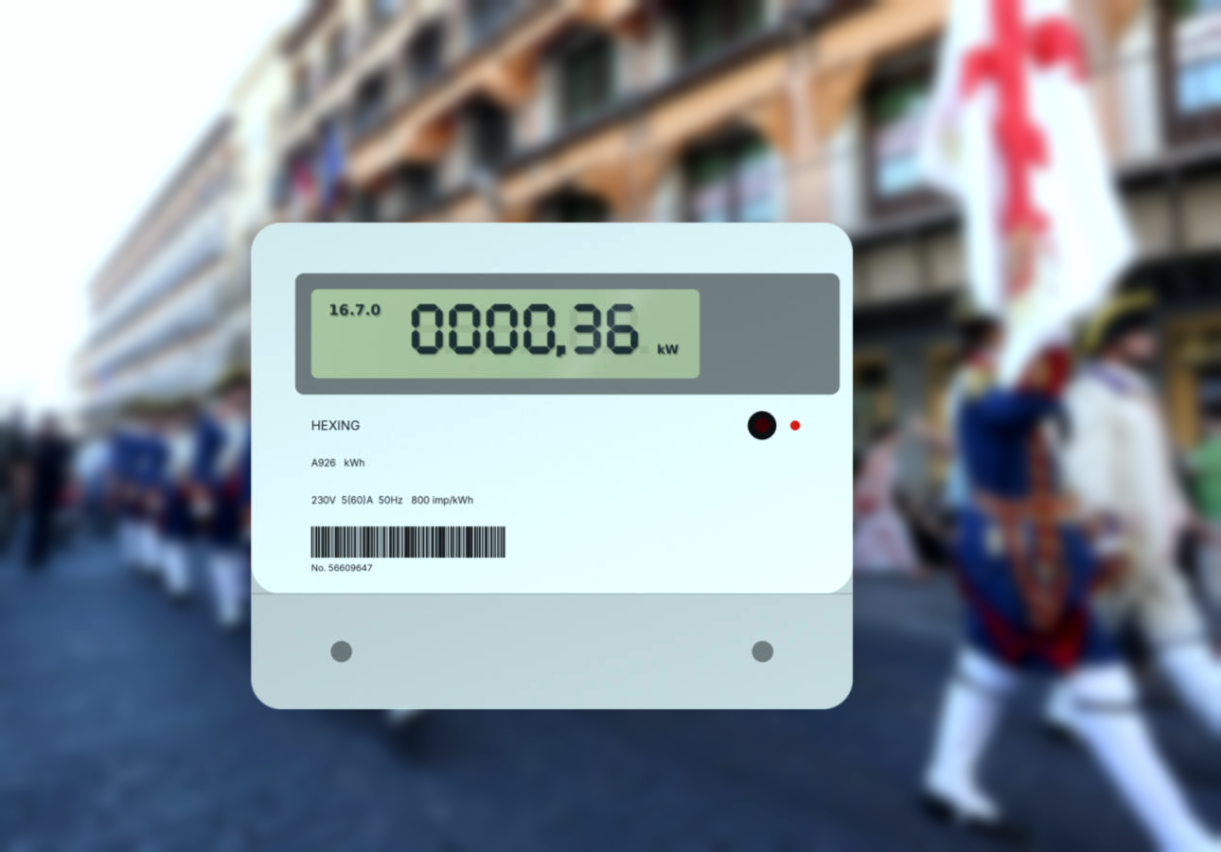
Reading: 0.36; kW
